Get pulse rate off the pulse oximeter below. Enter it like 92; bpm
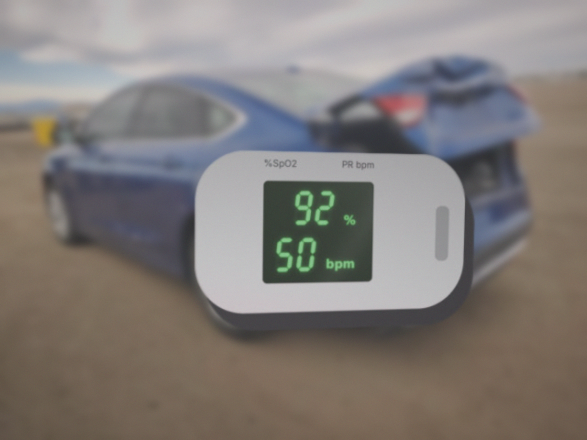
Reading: 50; bpm
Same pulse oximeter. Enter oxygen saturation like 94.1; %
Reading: 92; %
